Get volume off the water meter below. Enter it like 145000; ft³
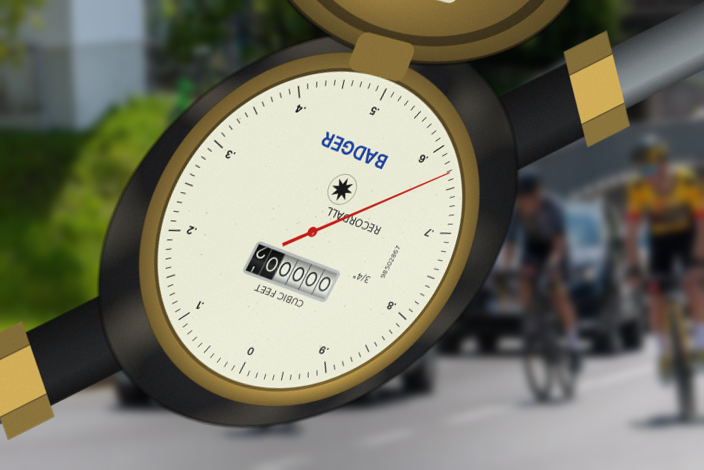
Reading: 1.63; ft³
